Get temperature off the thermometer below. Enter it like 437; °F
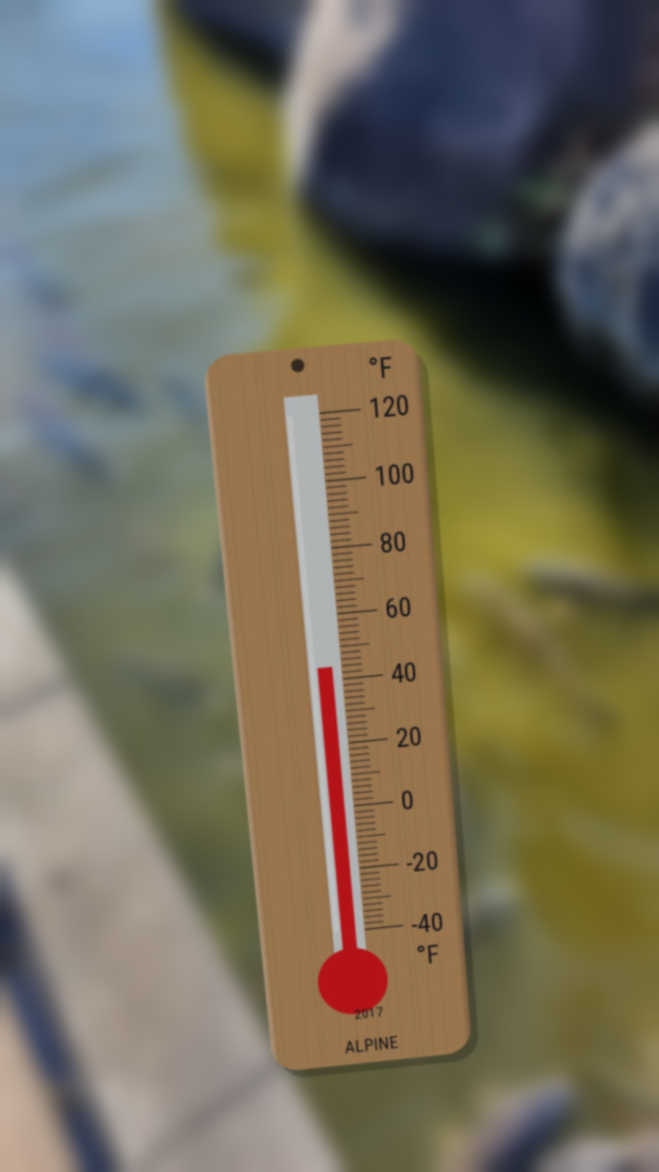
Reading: 44; °F
